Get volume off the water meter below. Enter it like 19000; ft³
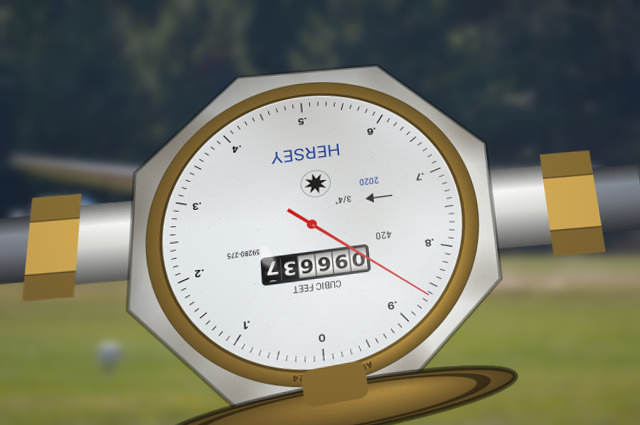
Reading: 96636.86; ft³
